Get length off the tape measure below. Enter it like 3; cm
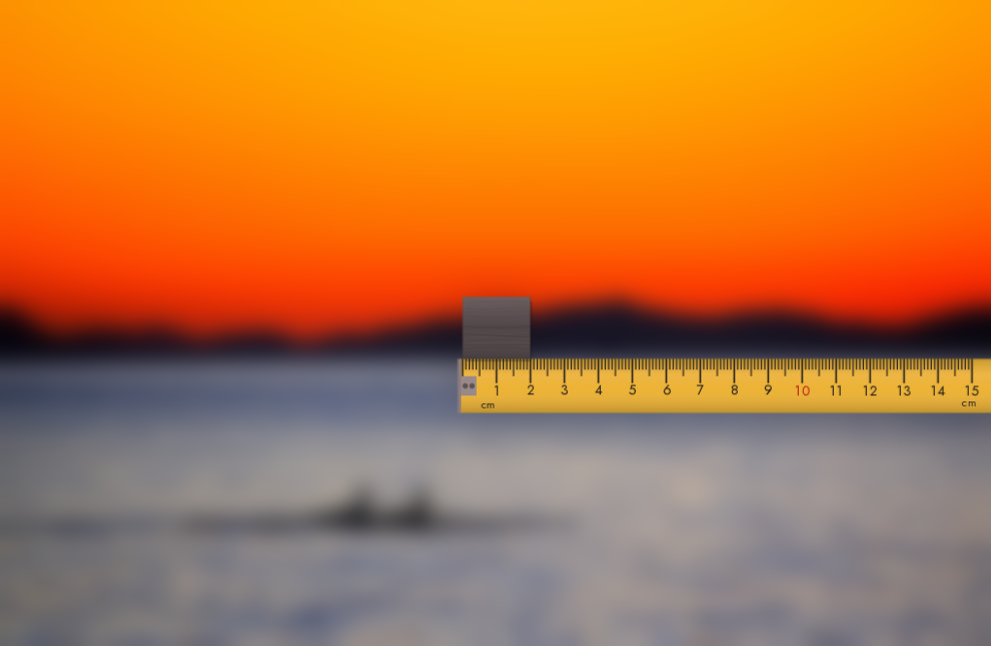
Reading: 2; cm
